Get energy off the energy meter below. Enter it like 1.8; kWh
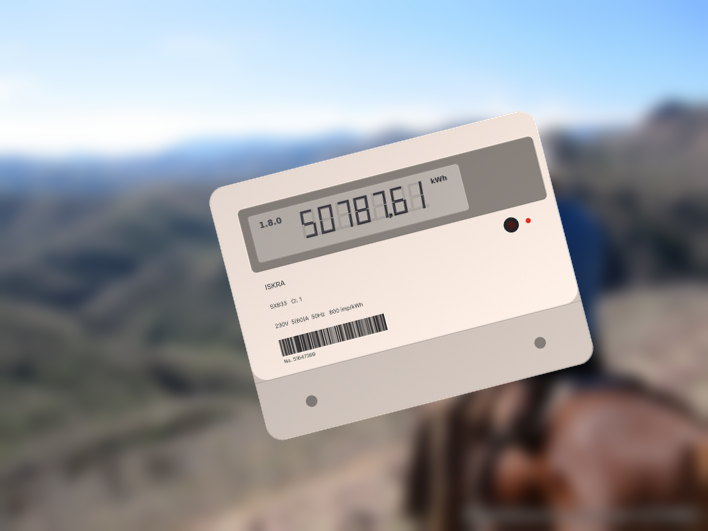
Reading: 50787.61; kWh
